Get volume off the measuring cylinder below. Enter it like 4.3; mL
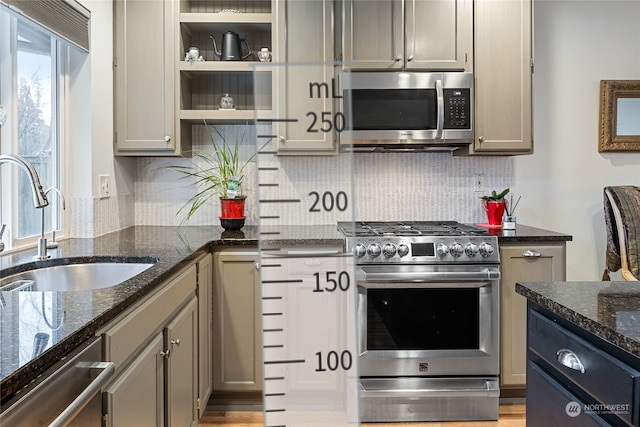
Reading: 165; mL
